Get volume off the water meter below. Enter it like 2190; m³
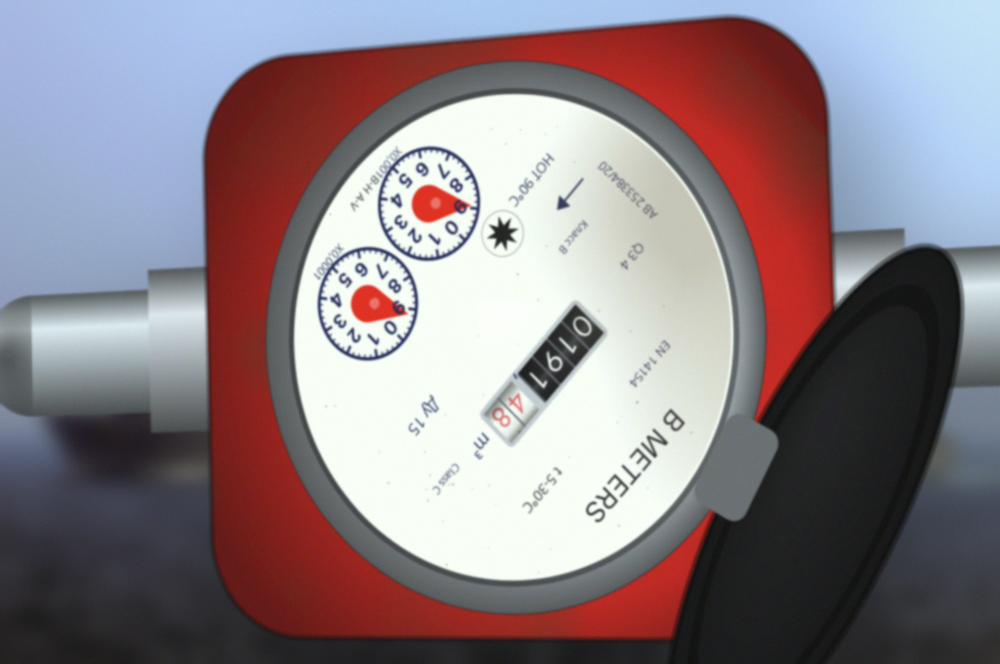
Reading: 191.4789; m³
